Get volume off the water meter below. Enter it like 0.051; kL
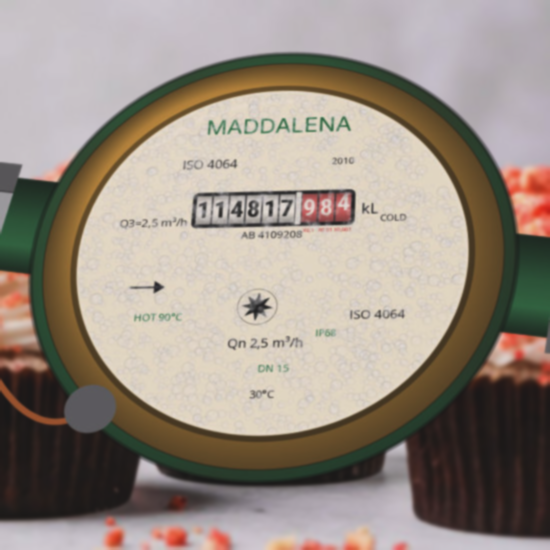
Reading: 114817.984; kL
